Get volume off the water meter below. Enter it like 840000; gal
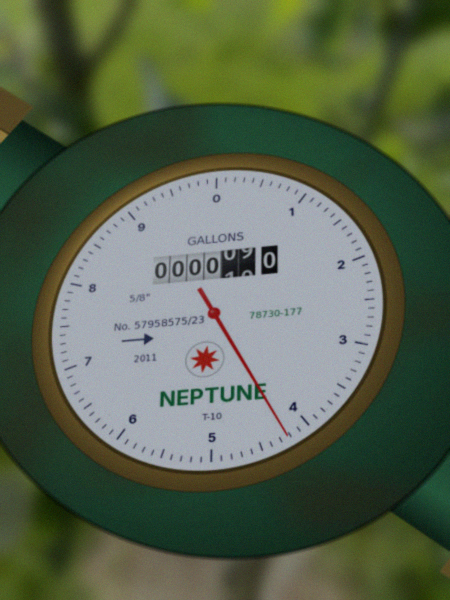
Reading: 94.2; gal
